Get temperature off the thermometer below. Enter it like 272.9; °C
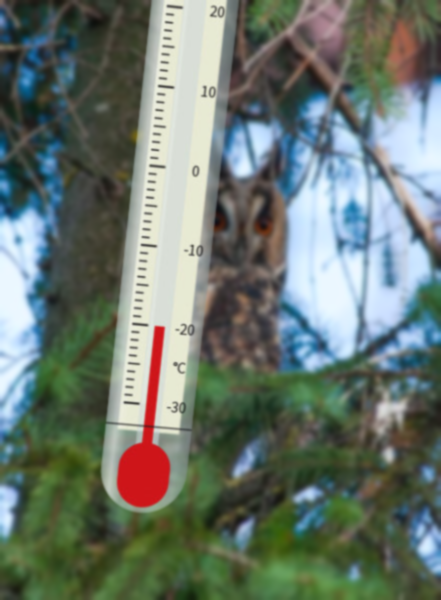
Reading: -20; °C
